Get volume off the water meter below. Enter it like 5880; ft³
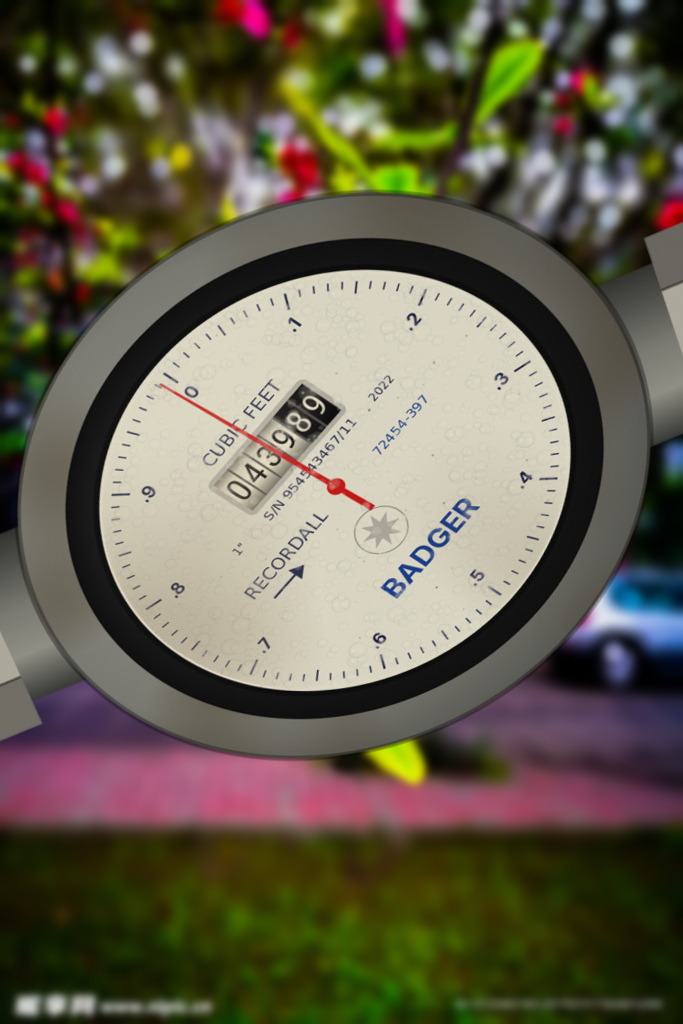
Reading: 43988.99; ft³
